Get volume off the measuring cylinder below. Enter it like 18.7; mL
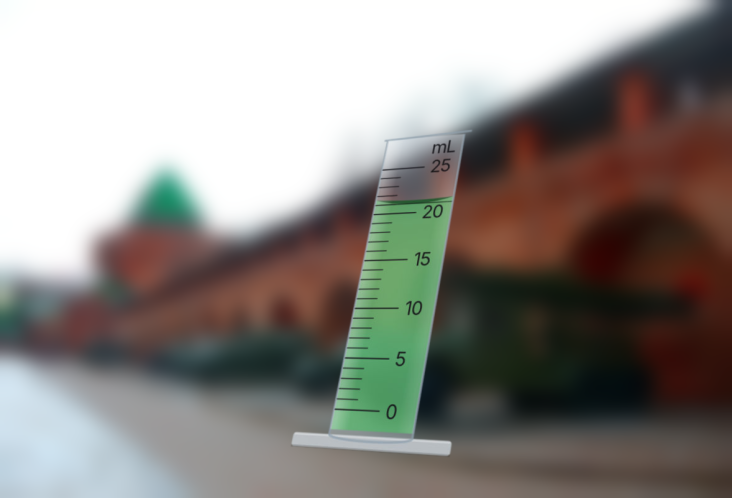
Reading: 21; mL
